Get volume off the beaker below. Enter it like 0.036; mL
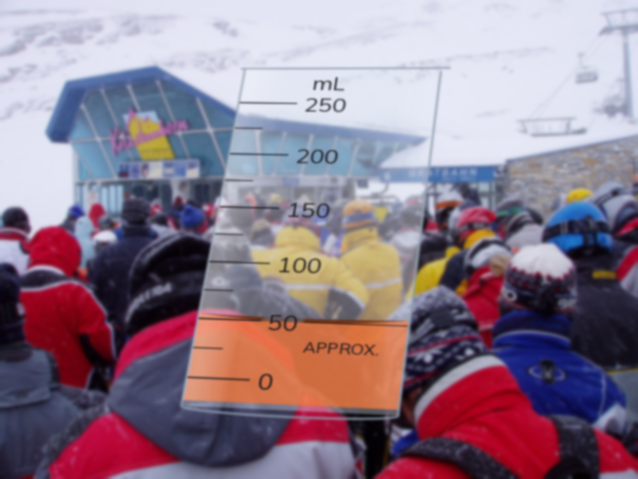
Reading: 50; mL
